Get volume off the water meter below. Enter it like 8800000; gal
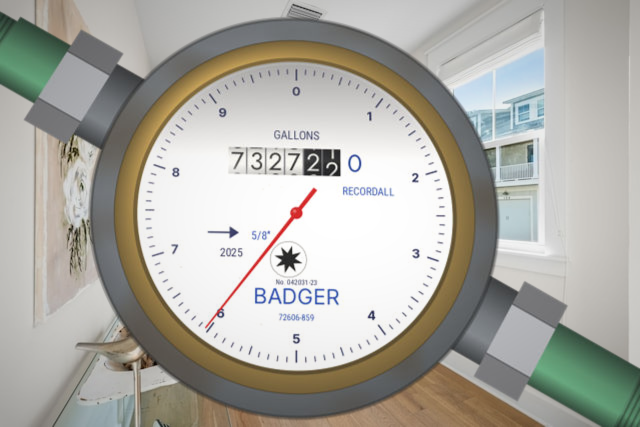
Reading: 7327216.0; gal
